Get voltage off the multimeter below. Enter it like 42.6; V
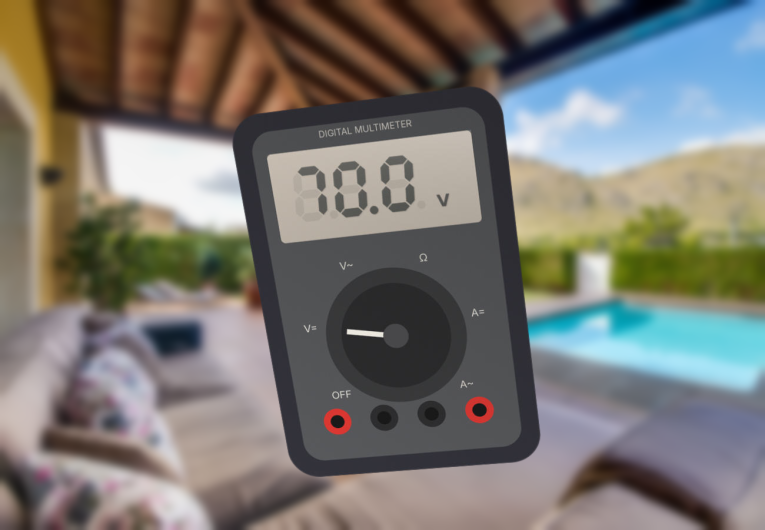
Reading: 70.0; V
